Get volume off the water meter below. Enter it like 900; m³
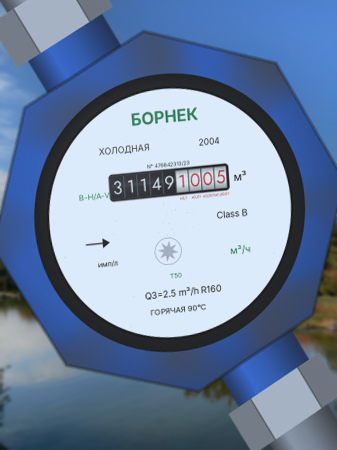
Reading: 31149.1005; m³
